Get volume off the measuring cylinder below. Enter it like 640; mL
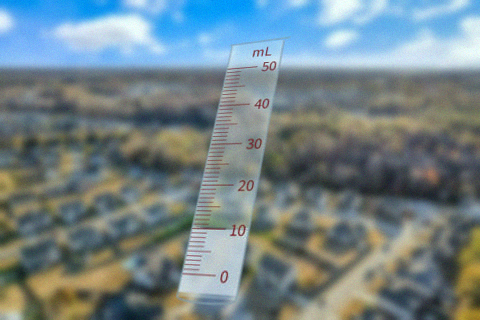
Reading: 10; mL
